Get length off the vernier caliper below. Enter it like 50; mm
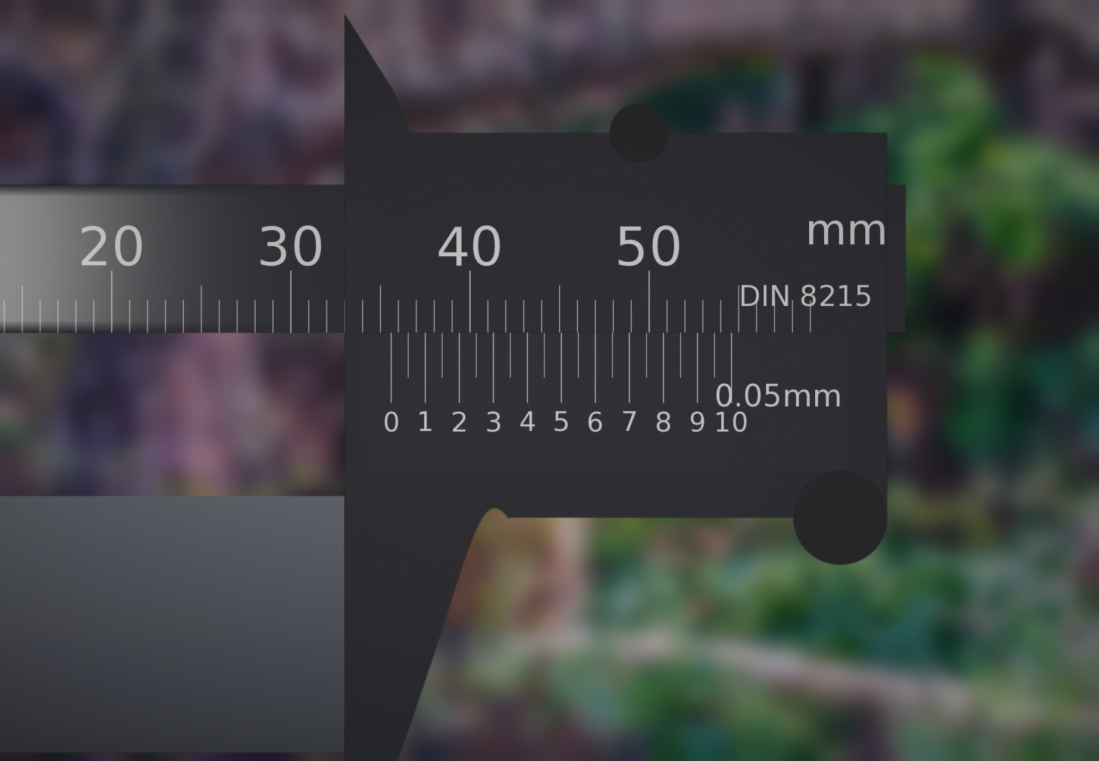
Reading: 35.6; mm
